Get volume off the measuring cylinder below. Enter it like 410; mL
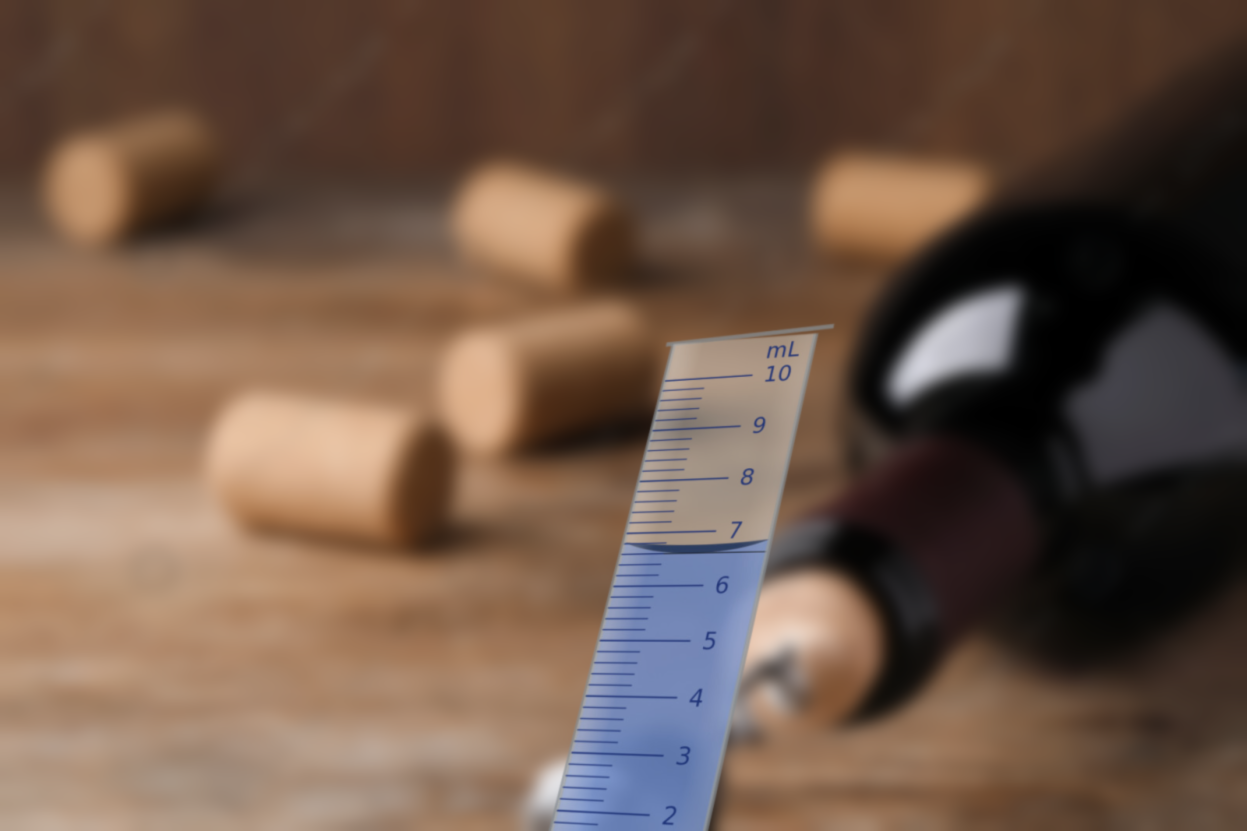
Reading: 6.6; mL
